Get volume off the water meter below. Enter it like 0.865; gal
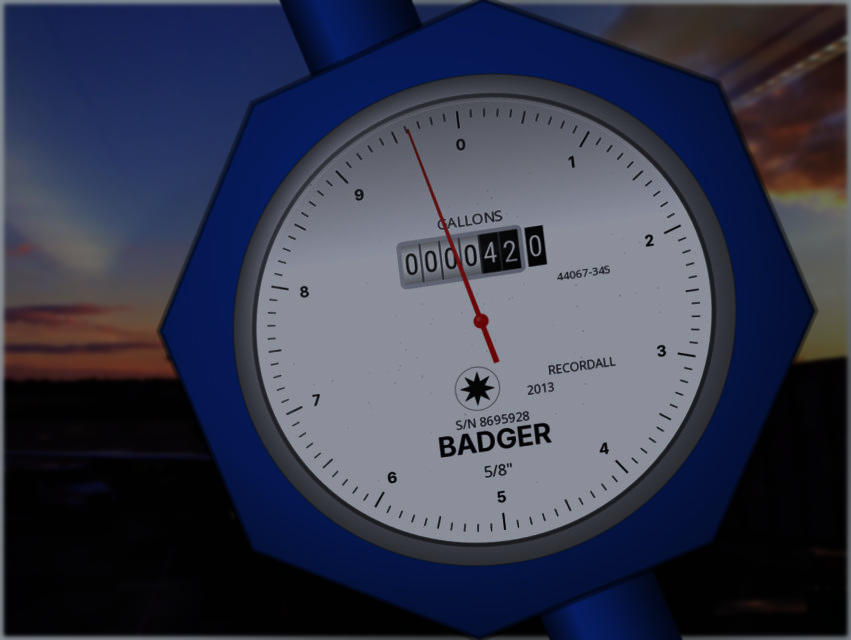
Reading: 419.6; gal
